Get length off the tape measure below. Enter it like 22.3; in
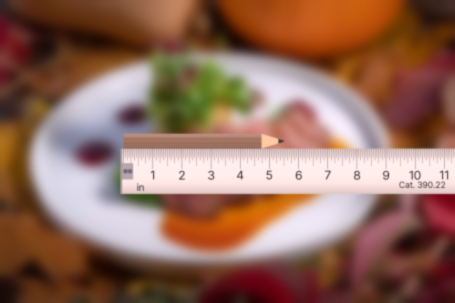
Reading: 5.5; in
